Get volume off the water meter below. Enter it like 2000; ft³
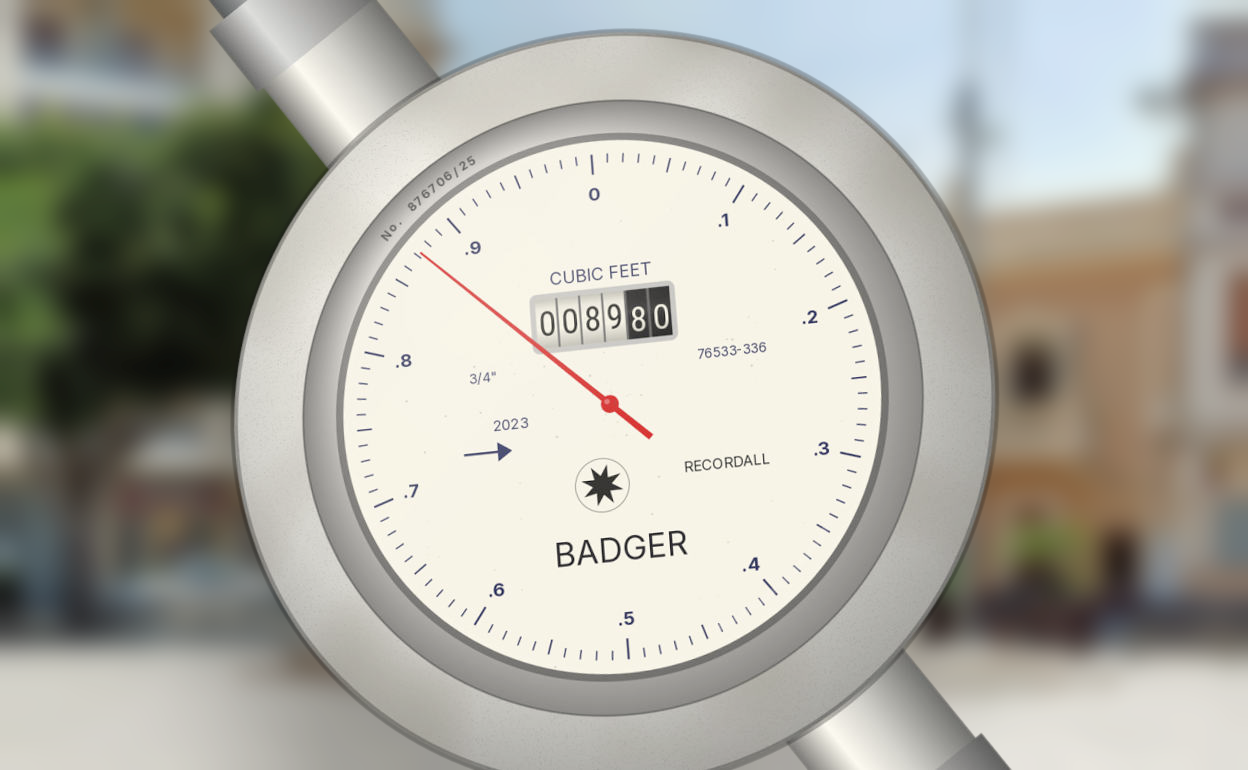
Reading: 8979.87; ft³
